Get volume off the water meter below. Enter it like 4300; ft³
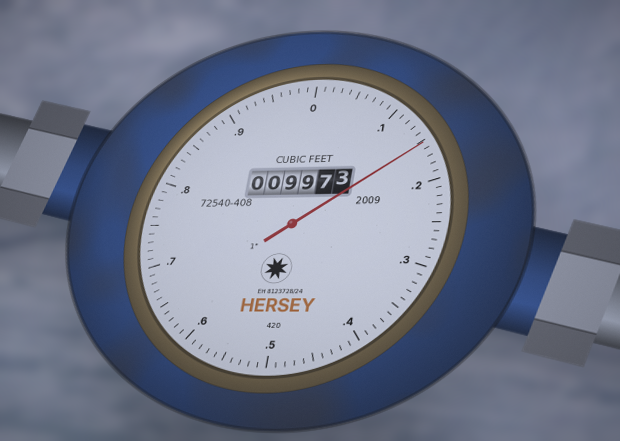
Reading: 9973.15; ft³
